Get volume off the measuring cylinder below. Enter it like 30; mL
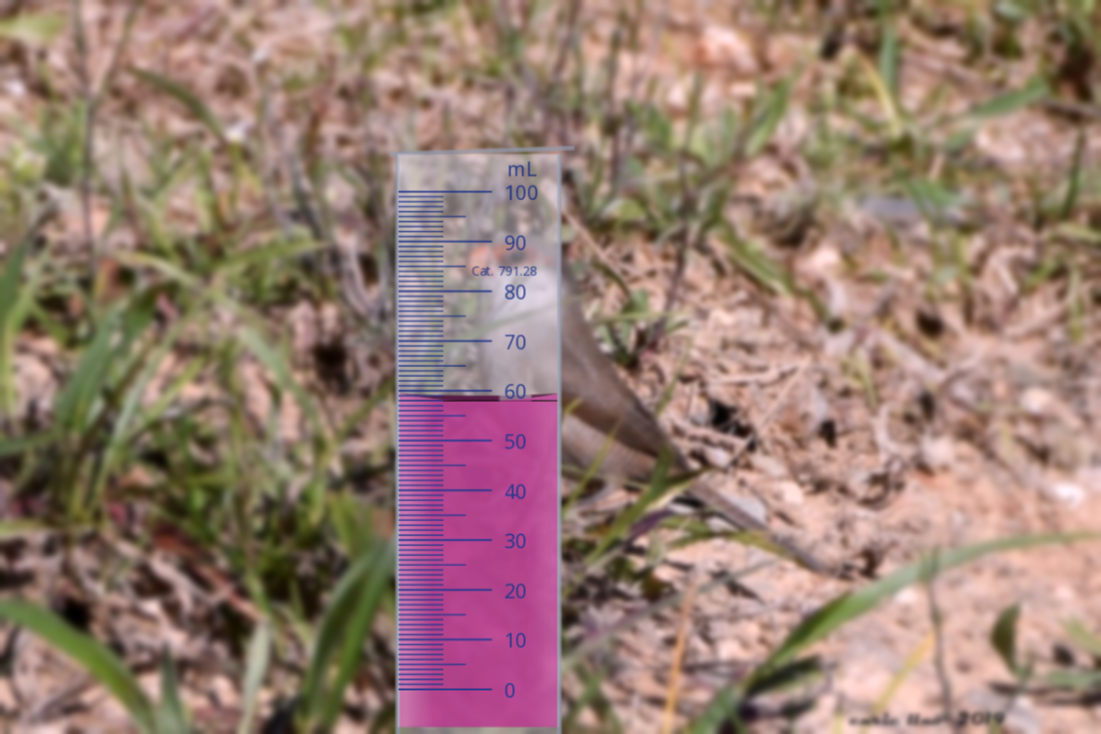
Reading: 58; mL
